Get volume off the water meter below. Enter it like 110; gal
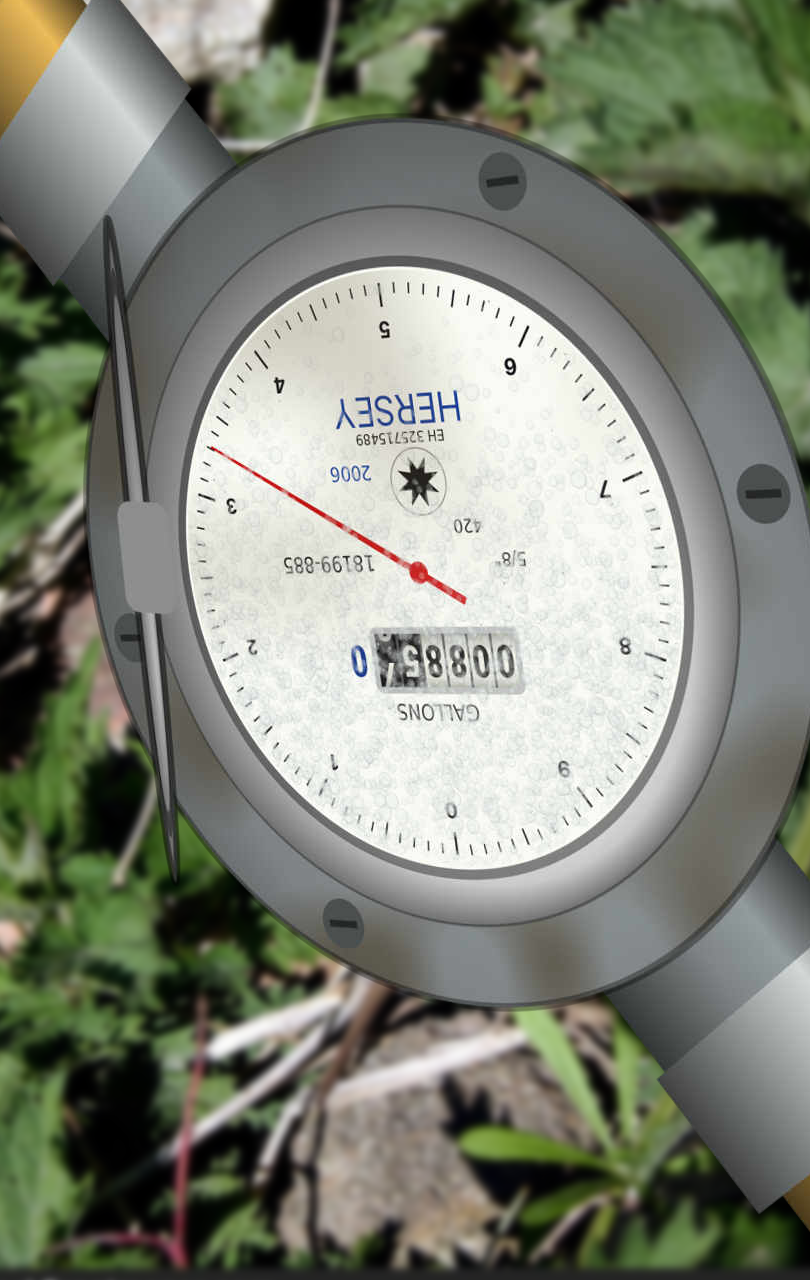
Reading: 88573.3; gal
